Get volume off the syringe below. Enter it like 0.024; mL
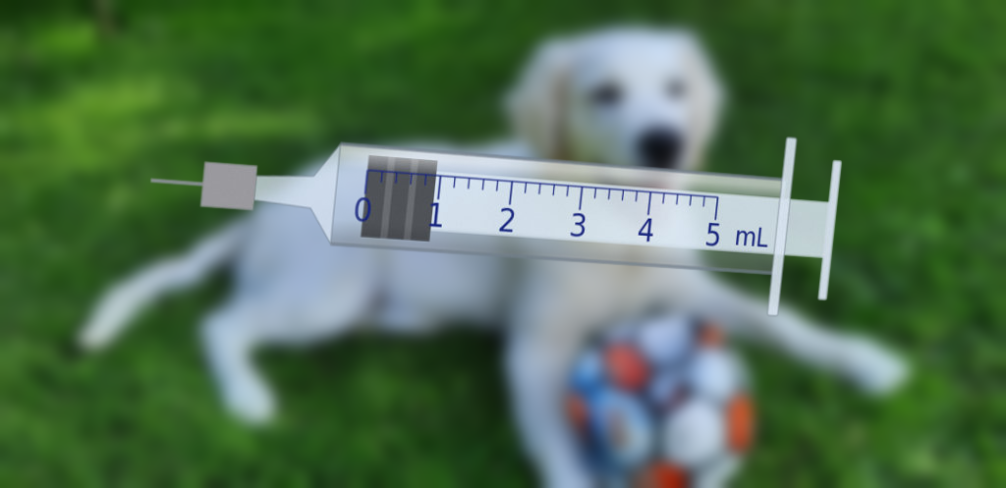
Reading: 0; mL
